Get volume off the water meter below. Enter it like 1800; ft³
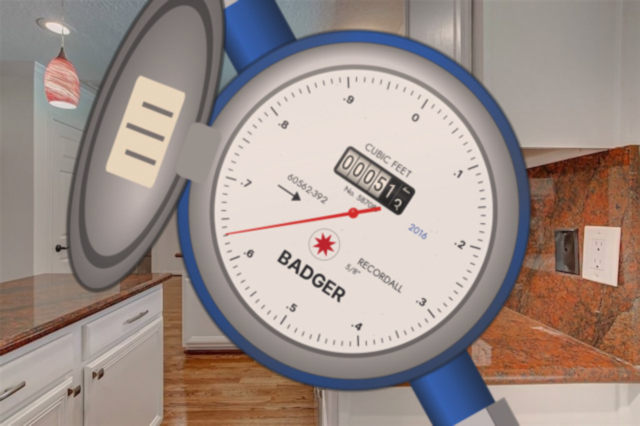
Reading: 512.63; ft³
